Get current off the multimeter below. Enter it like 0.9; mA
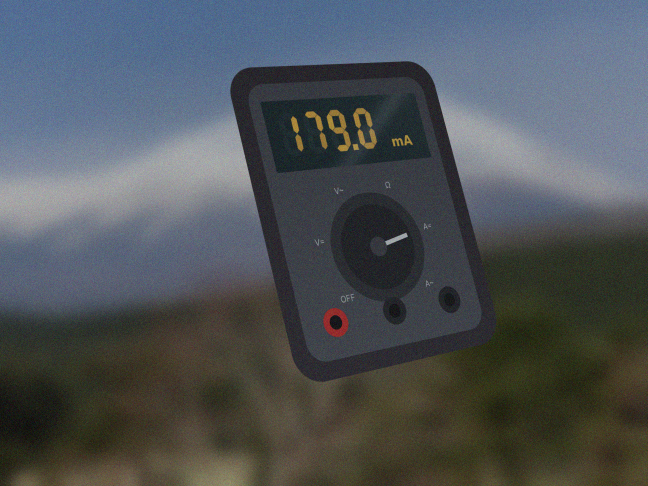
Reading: 179.0; mA
